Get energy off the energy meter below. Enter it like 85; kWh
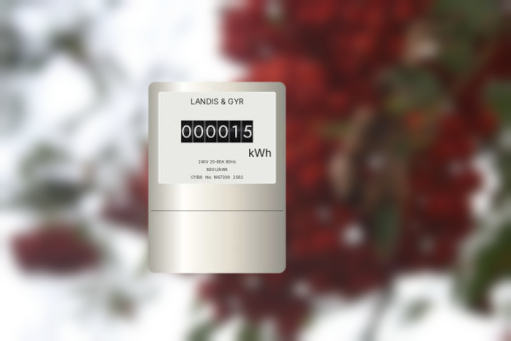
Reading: 15; kWh
